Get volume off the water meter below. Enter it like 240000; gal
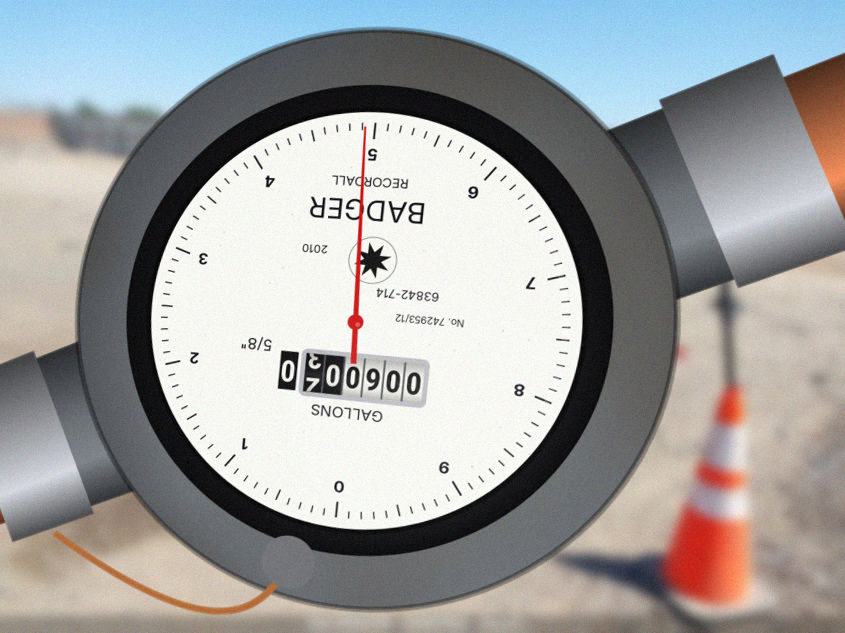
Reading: 60024.9; gal
